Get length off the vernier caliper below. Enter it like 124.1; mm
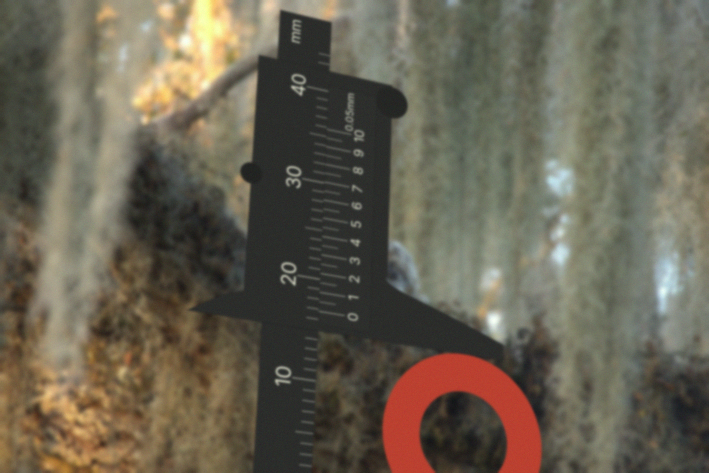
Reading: 16.8; mm
